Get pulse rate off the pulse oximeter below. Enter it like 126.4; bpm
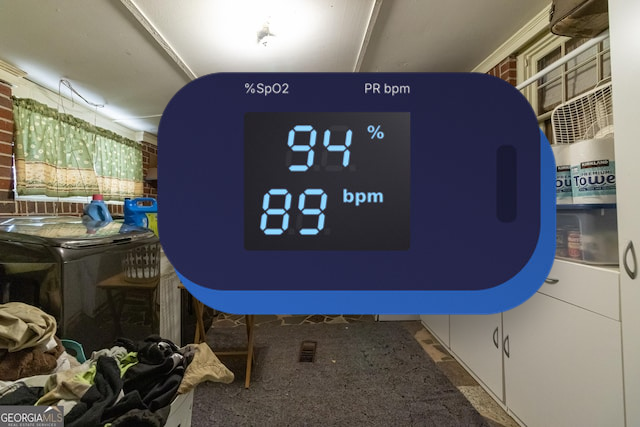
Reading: 89; bpm
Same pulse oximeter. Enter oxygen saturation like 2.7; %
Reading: 94; %
